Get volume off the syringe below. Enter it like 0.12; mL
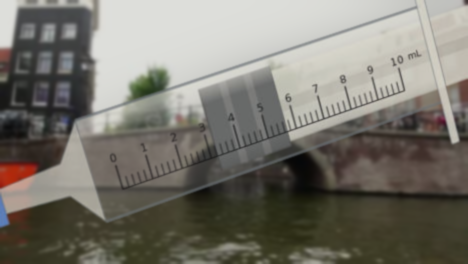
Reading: 3.2; mL
